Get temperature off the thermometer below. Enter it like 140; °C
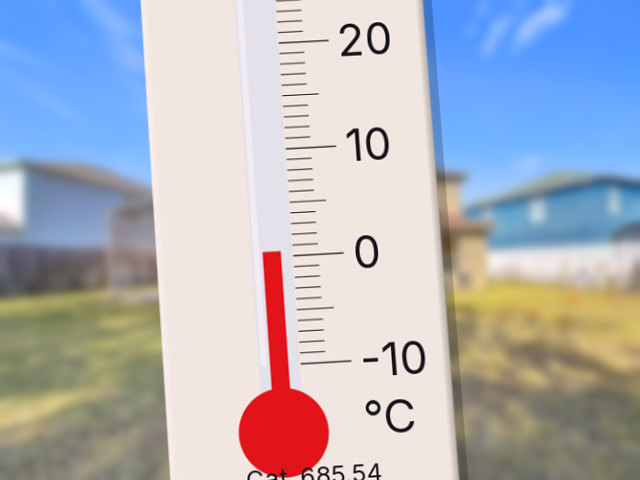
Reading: 0.5; °C
